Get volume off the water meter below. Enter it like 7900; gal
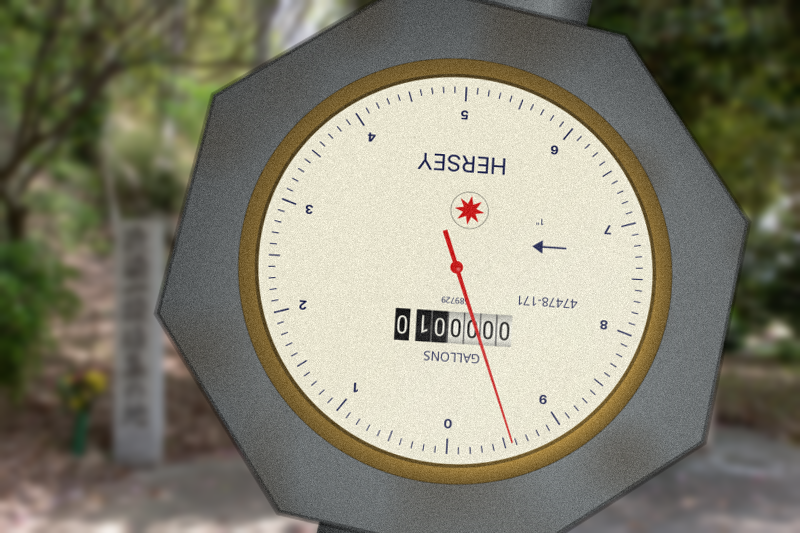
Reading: 9.4; gal
